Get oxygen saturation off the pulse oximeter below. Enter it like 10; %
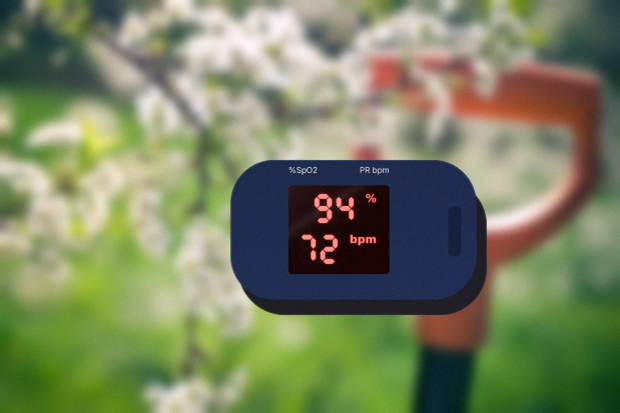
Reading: 94; %
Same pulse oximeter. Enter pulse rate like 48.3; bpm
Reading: 72; bpm
